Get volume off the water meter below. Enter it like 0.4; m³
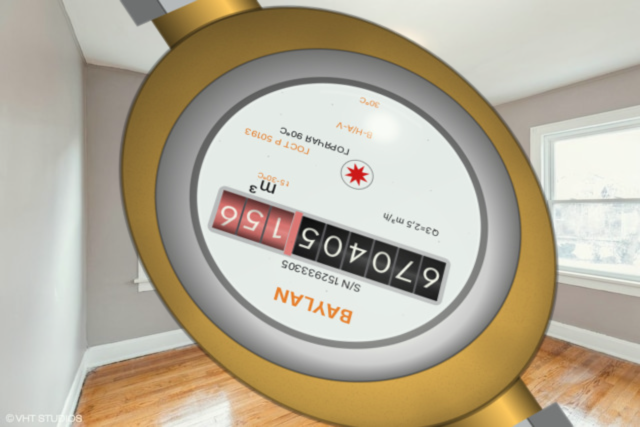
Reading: 670405.156; m³
